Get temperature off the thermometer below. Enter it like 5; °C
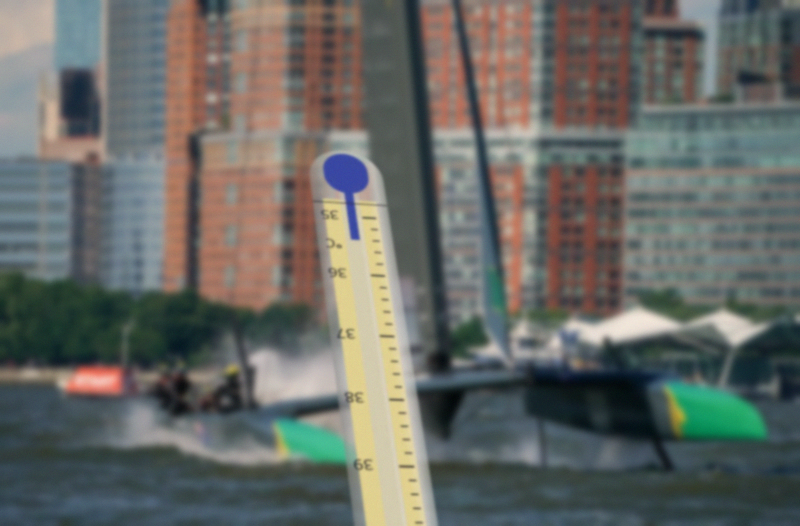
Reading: 35.4; °C
